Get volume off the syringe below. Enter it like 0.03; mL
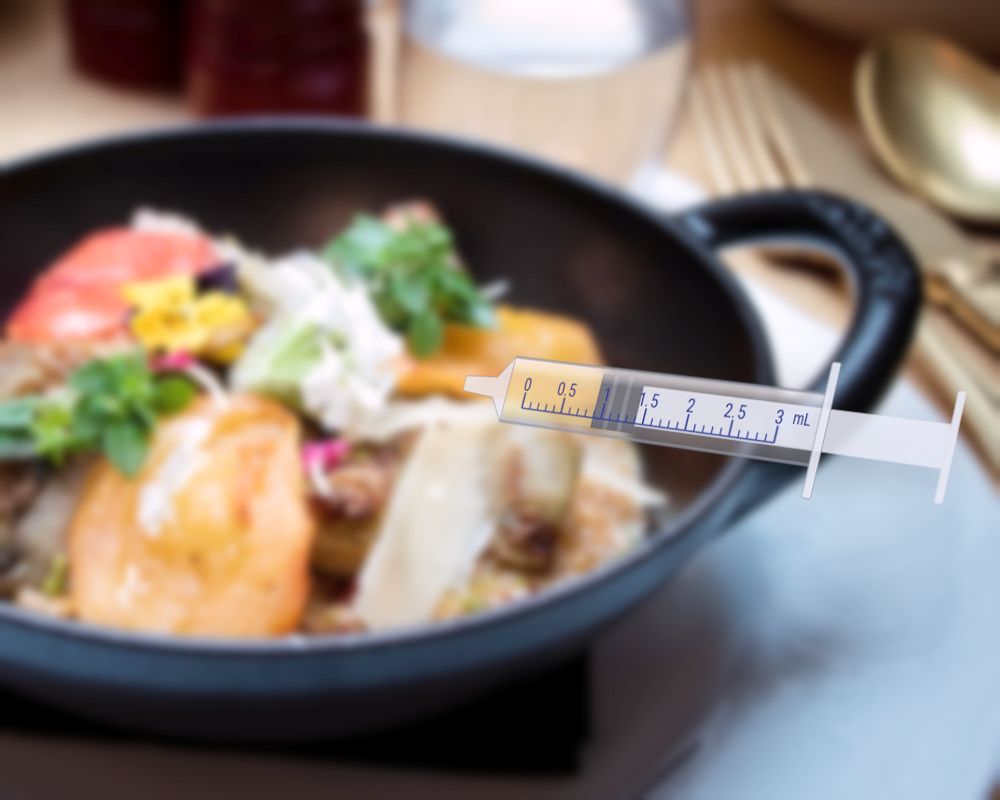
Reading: 0.9; mL
